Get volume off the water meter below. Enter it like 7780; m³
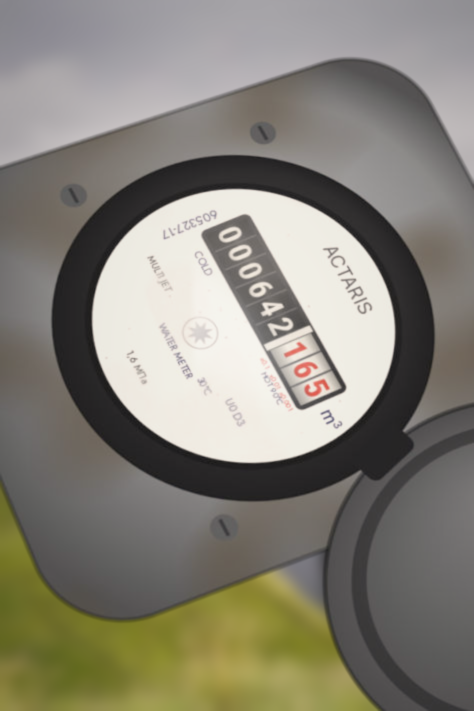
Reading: 642.165; m³
